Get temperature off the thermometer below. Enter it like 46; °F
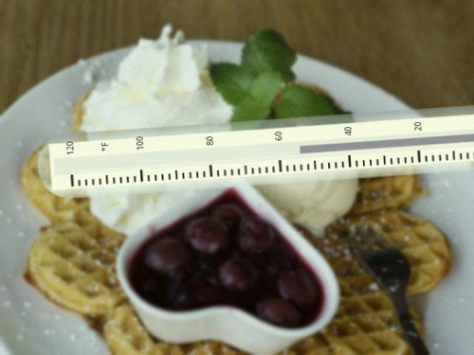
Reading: 54; °F
